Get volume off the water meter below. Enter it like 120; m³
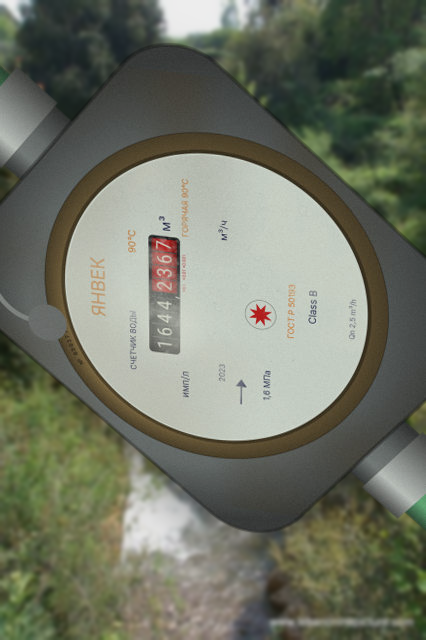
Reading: 1644.2367; m³
